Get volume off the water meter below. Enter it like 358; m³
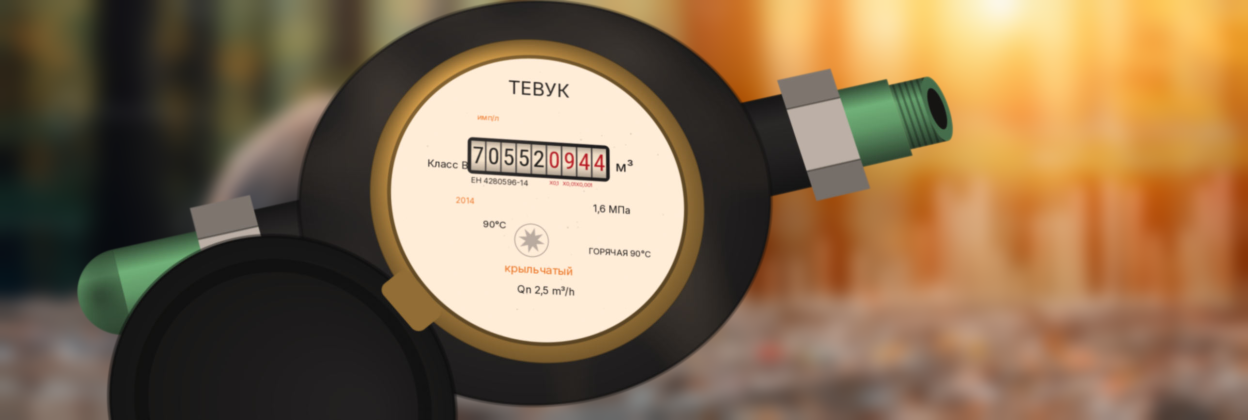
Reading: 70552.0944; m³
